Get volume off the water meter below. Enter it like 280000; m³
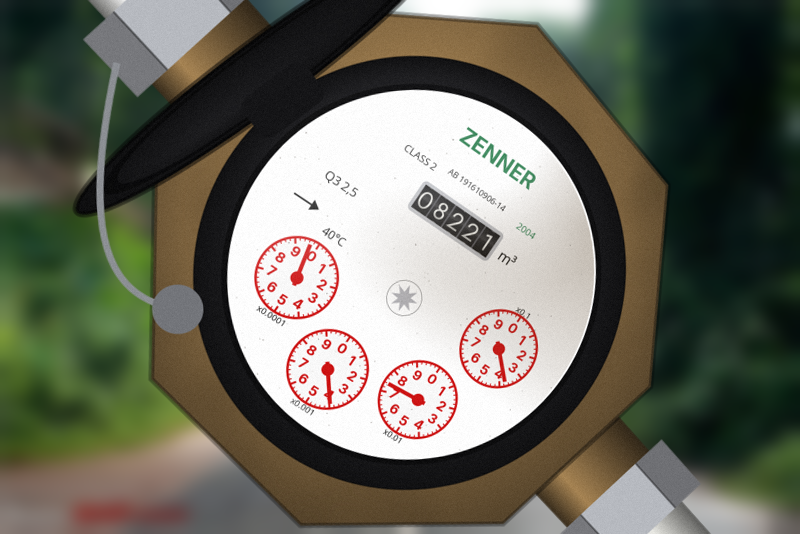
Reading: 8221.3739; m³
